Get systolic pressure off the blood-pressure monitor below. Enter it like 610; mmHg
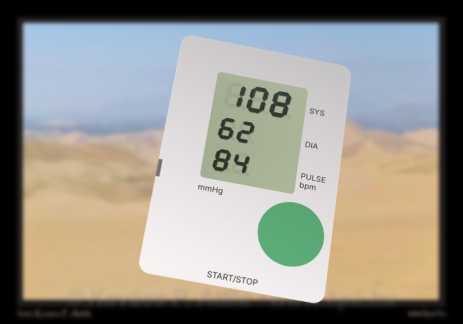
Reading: 108; mmHg
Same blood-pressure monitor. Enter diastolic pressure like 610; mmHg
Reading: 62; mmHg
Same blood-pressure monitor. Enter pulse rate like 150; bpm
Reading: 84; bpm
